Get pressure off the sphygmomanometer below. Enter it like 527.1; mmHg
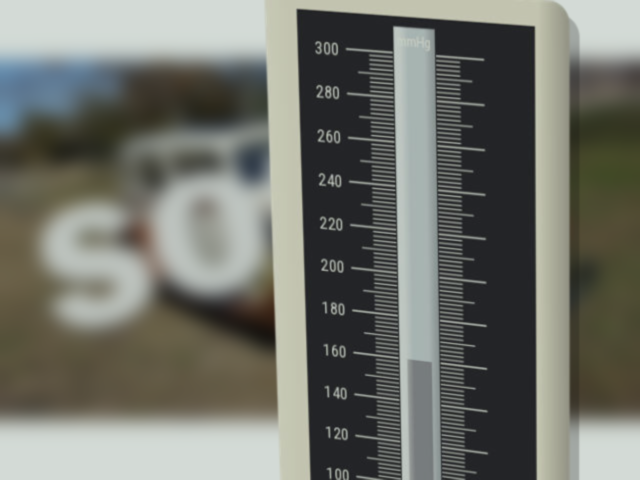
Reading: 160; mmHg
